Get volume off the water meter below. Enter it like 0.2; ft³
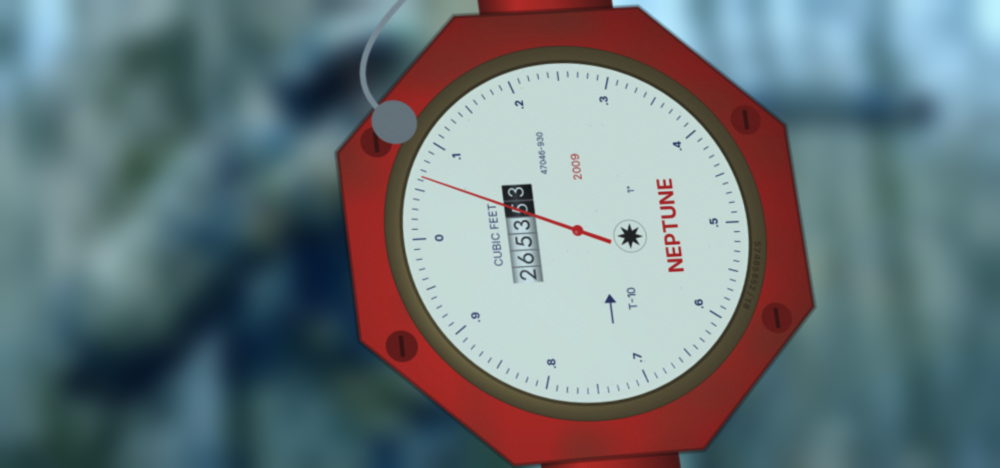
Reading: 265353.06; ft³
